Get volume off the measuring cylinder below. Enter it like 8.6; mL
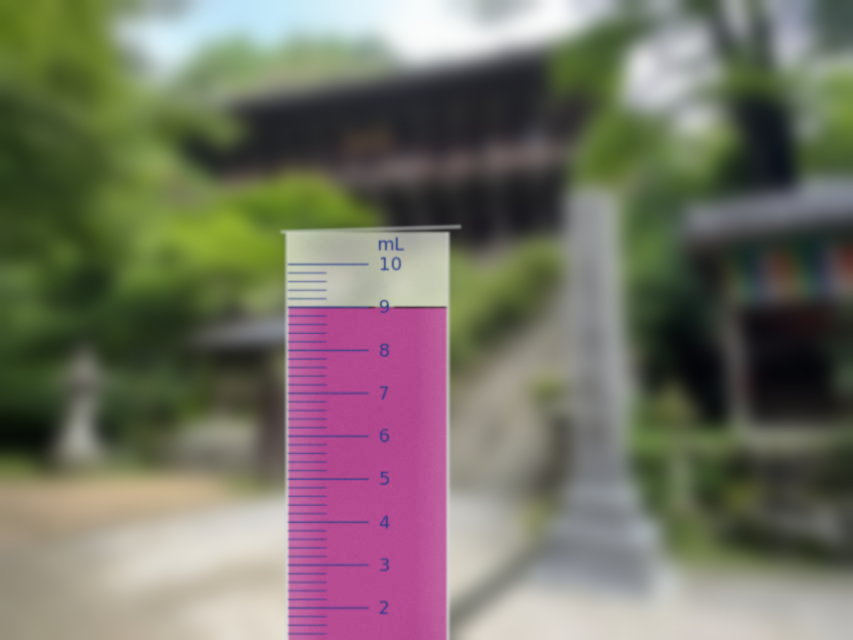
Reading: 9; mL
